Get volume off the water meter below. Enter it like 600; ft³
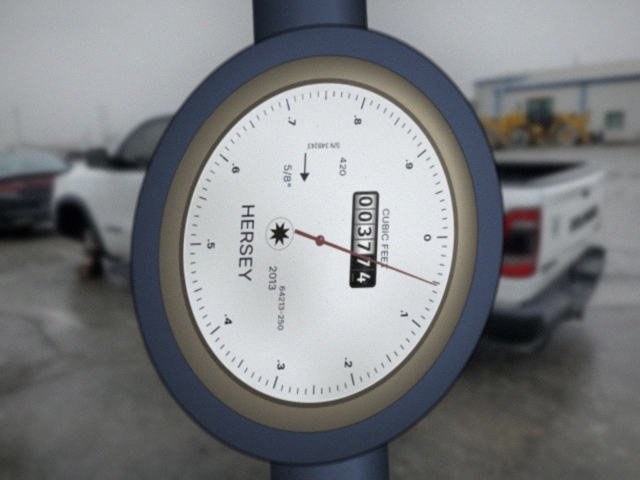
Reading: 3774.05; ft³
